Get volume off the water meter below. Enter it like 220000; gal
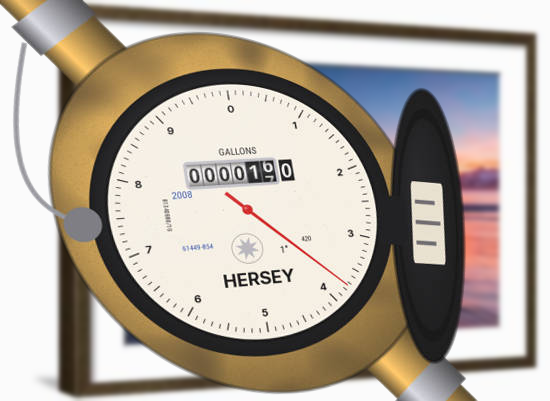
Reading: 163.7; gal
